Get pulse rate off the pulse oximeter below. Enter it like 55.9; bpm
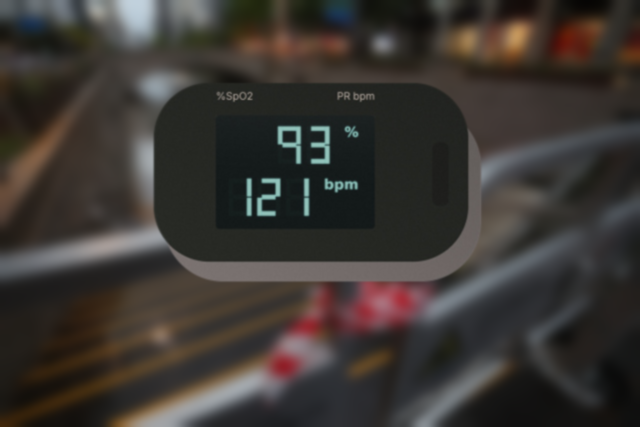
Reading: 121; bpm
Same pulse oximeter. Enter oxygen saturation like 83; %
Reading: 93; %
